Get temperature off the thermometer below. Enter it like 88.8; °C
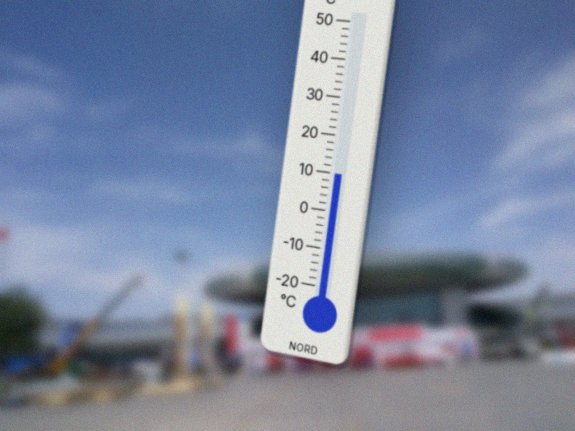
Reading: 10; °C
